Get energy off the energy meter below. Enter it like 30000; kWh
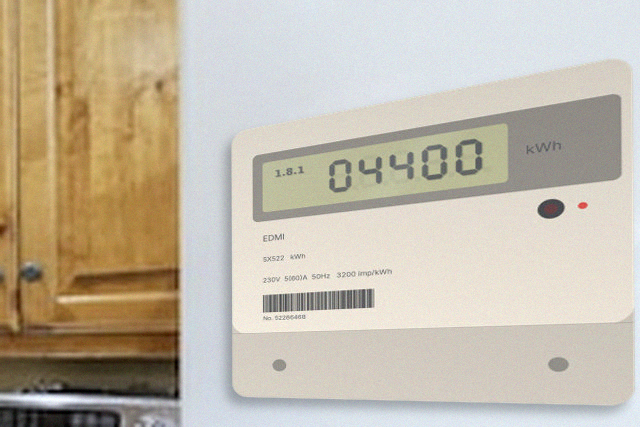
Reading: 4400; kWh
